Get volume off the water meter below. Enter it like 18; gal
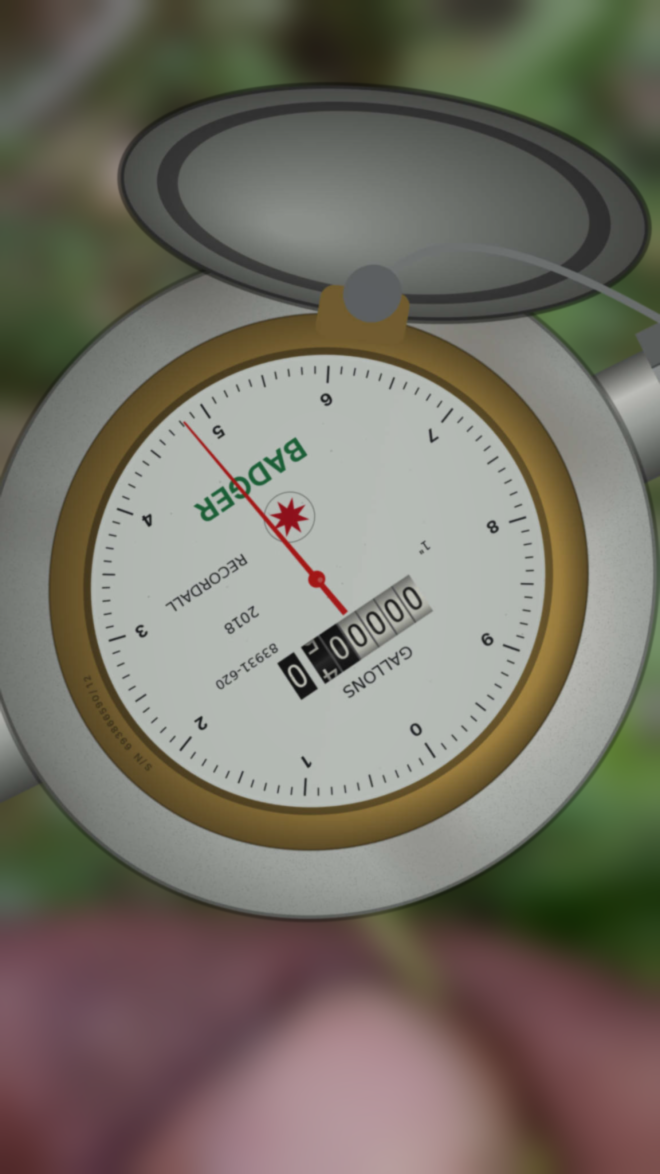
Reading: 44.8; gal
